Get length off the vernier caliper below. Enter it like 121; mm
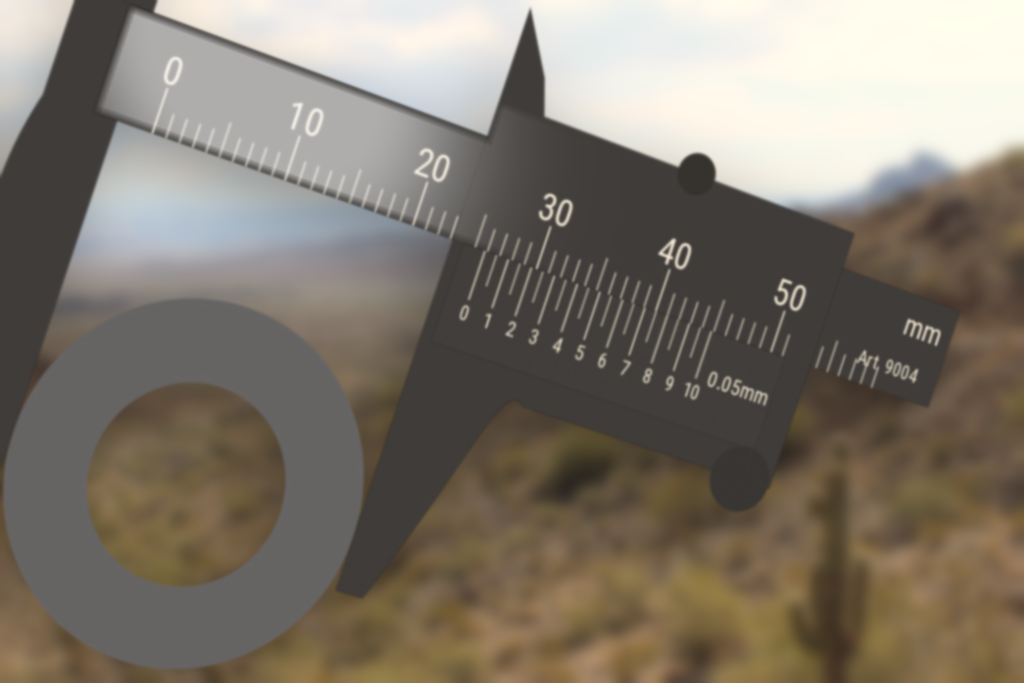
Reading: 25.8; mm
